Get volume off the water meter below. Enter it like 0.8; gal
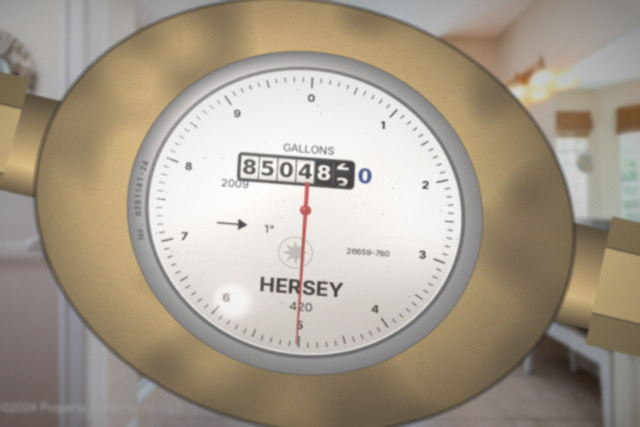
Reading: 8504825.0; gal
